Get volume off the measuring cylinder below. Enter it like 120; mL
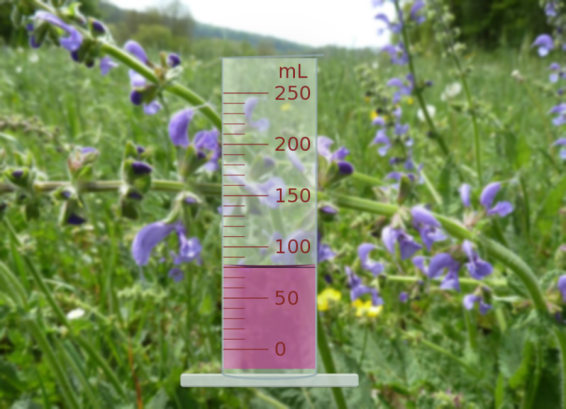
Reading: 80; mL
